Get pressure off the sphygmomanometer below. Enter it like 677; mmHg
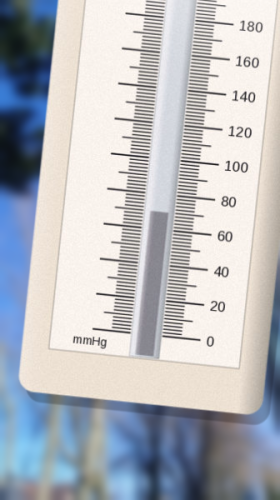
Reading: 70; mmHg
